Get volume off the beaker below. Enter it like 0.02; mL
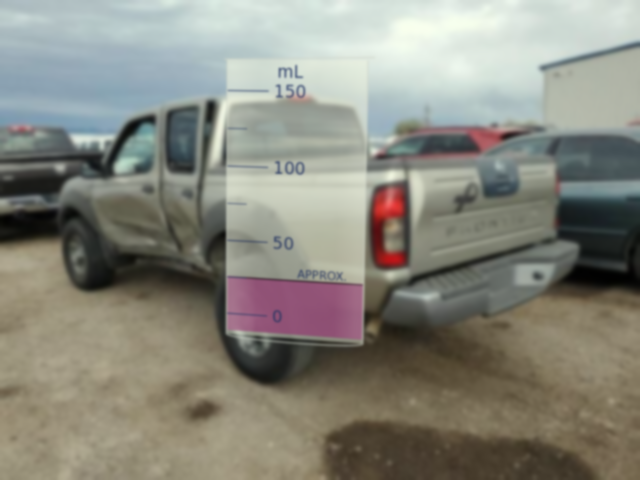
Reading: 25; mL
